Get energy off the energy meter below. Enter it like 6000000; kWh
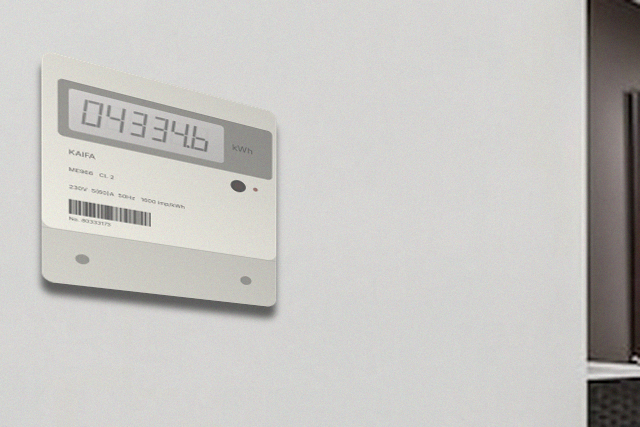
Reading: 4334.6; kWh
